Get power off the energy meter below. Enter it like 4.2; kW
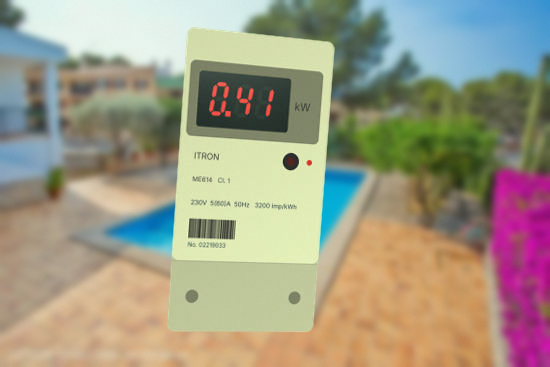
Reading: 0.41; kW
